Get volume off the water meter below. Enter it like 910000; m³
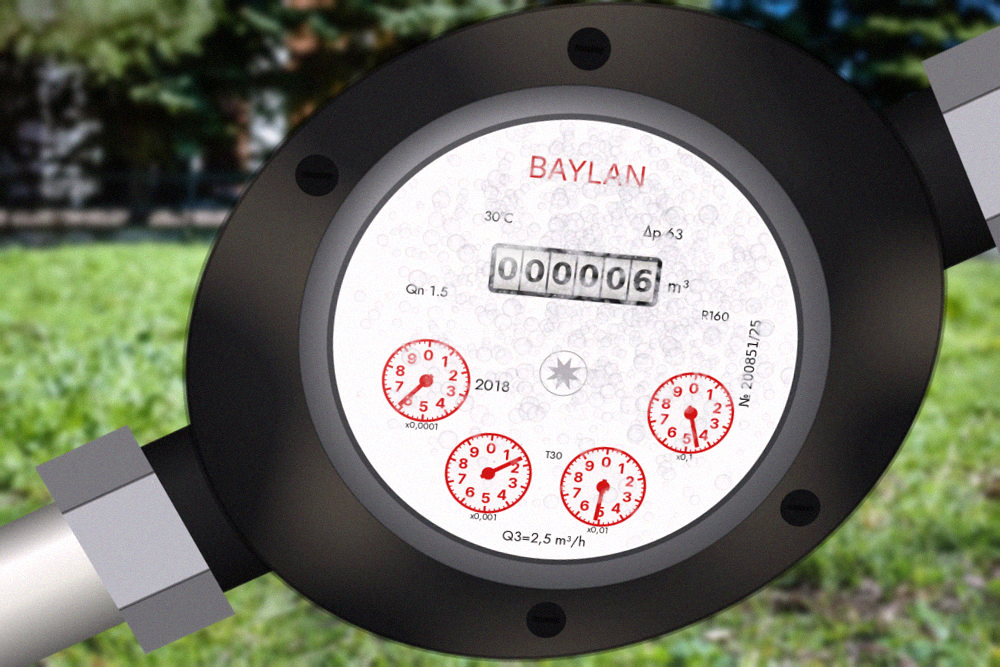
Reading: 6.4516; m³
